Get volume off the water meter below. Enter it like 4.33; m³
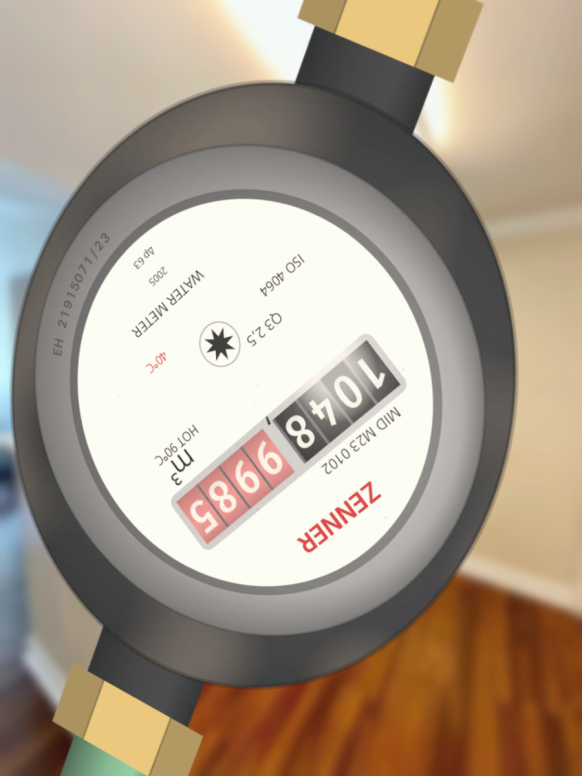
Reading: 1048.9985; m³
